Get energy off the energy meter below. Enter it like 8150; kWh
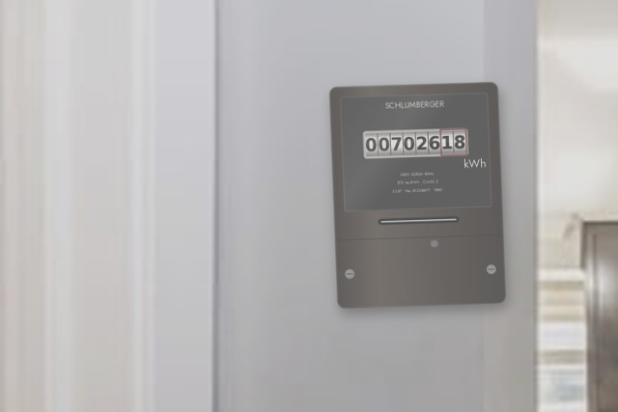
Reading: 7026.18; kWh
